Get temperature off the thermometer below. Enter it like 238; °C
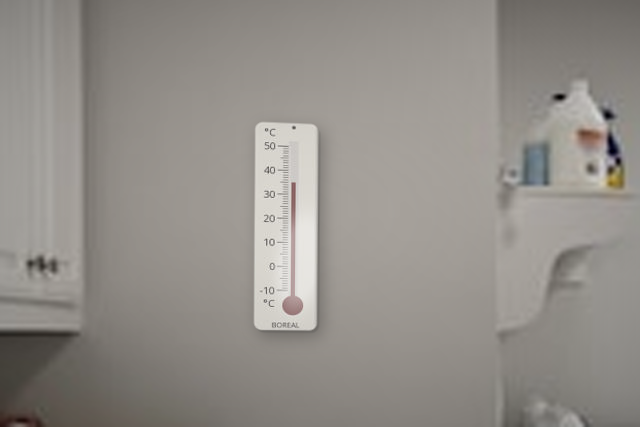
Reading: 35; °C
